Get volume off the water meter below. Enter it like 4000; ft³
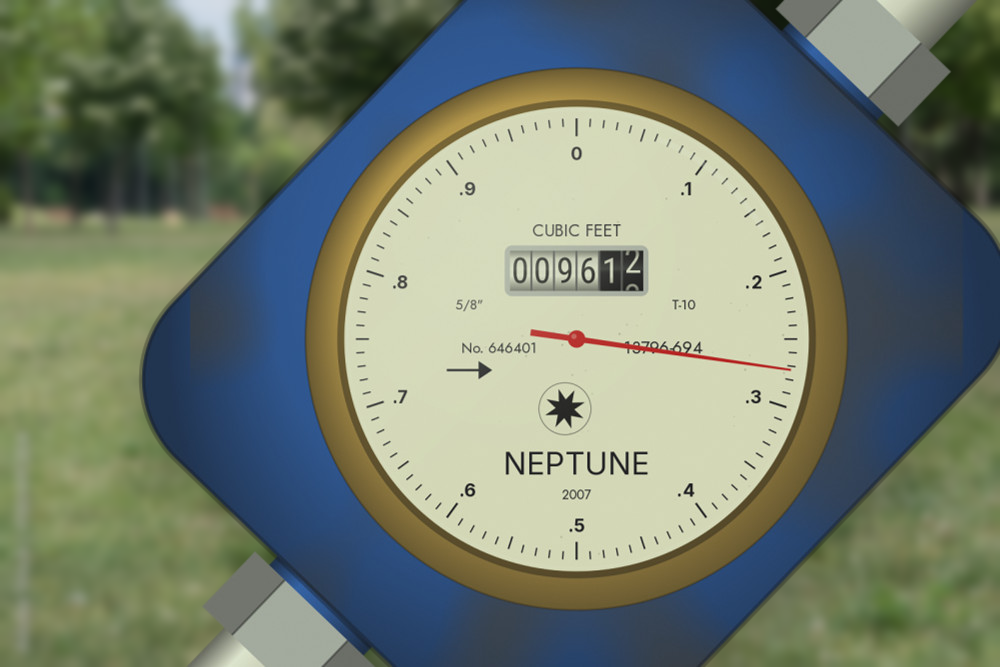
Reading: 9612.27; ft³
